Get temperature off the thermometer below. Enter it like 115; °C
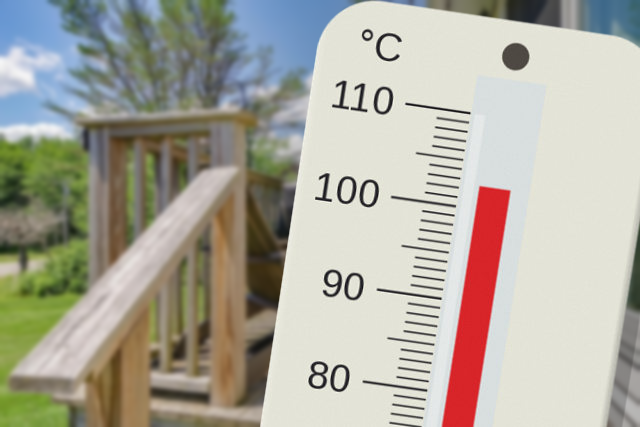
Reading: 102.5; °C
